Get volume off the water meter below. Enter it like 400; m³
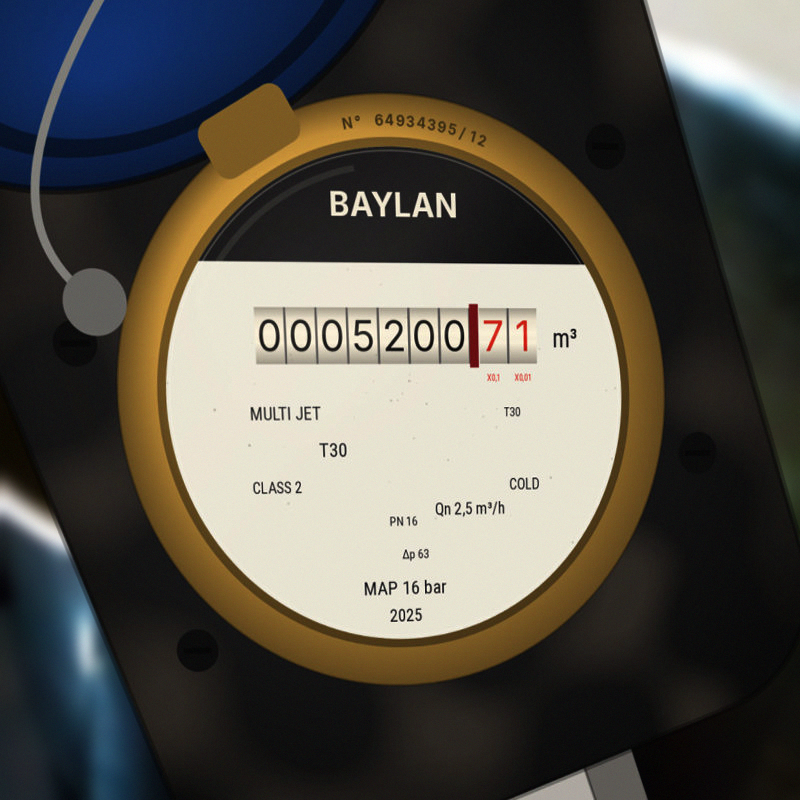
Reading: 5200.71; m³
